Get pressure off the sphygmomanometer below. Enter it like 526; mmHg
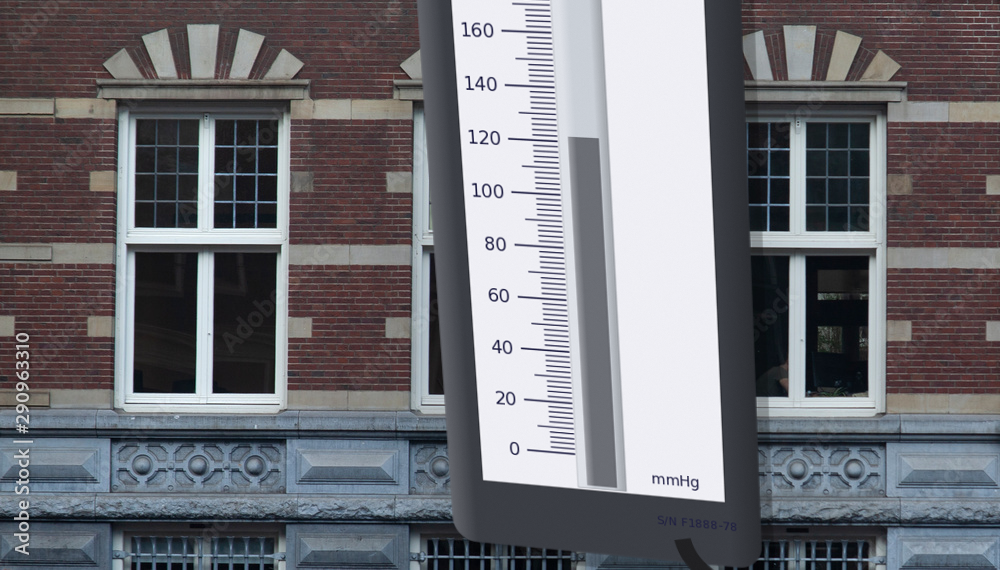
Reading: 122; mmHg
